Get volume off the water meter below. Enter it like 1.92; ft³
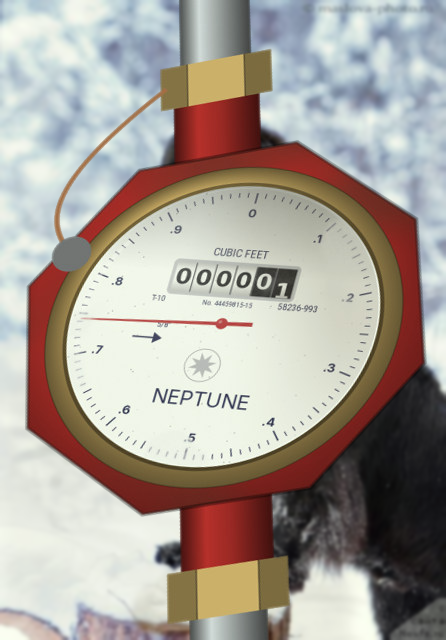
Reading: 0.74; ft³
